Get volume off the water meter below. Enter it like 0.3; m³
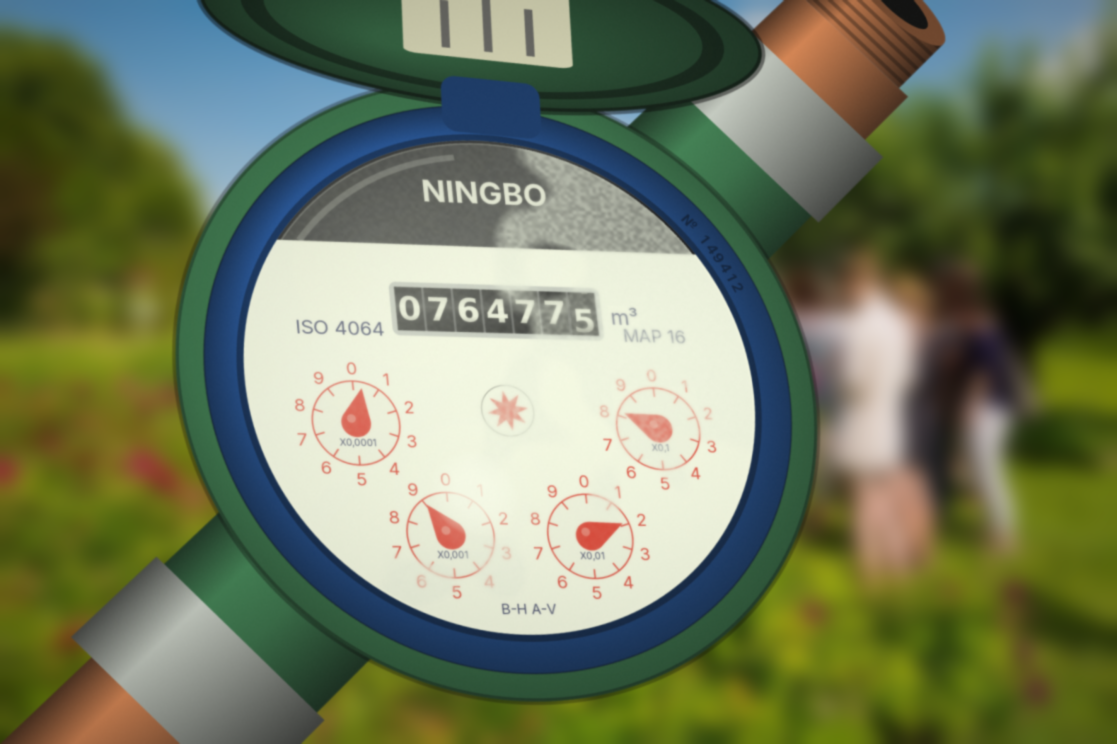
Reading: 764774.8190; m³
